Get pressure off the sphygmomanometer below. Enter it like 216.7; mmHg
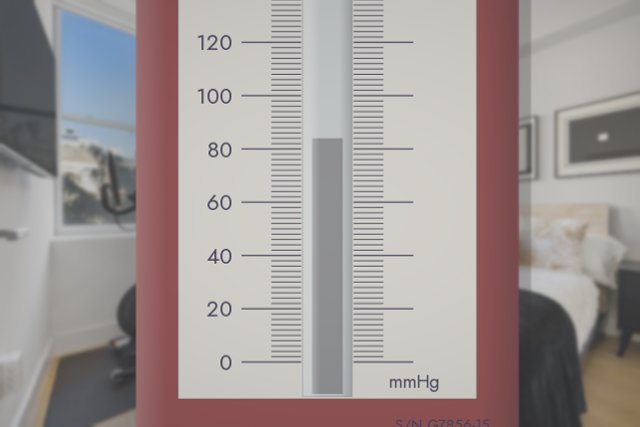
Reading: 84; mmHg
